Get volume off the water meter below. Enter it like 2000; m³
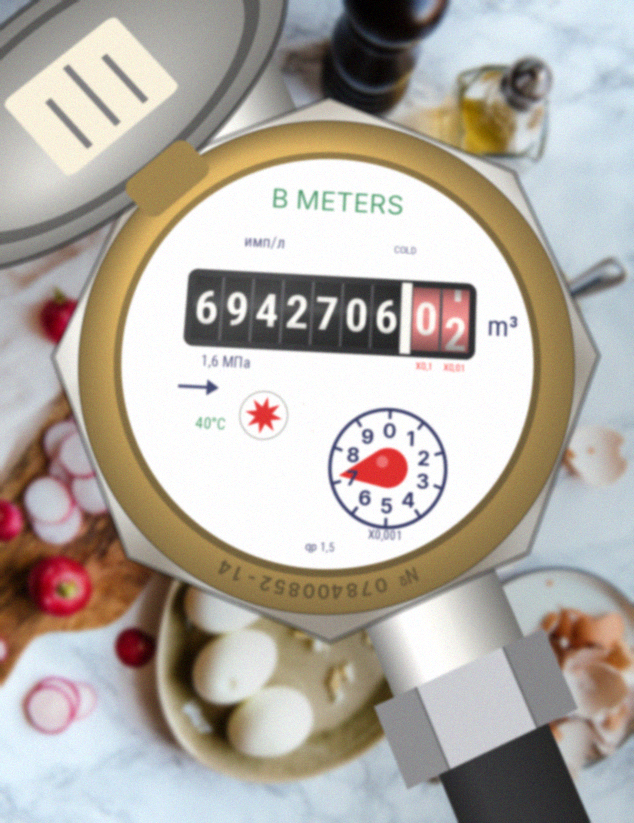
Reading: 6942706.017; m³
